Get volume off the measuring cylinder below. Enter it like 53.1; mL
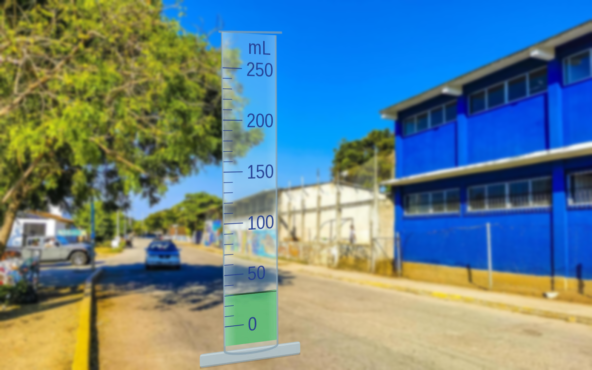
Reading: 30; mL
